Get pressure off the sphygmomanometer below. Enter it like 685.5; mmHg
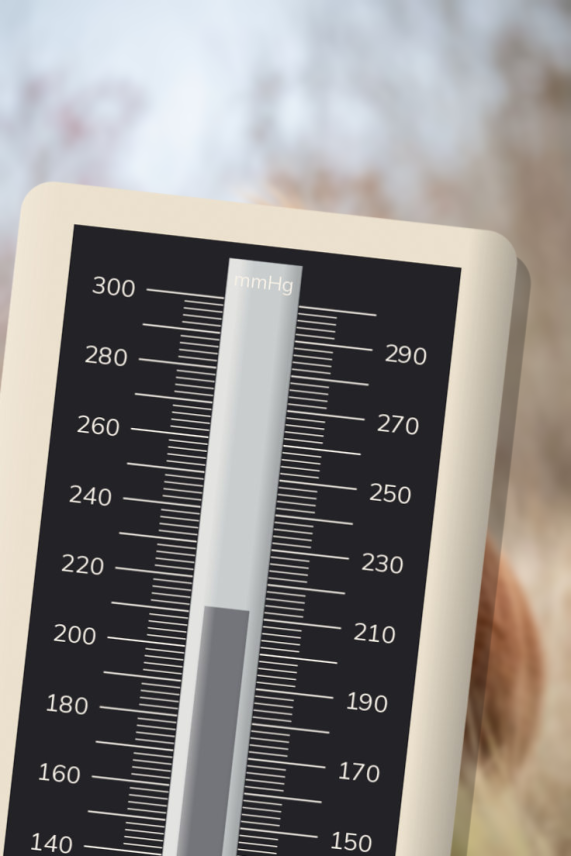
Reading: 212; mmHg
